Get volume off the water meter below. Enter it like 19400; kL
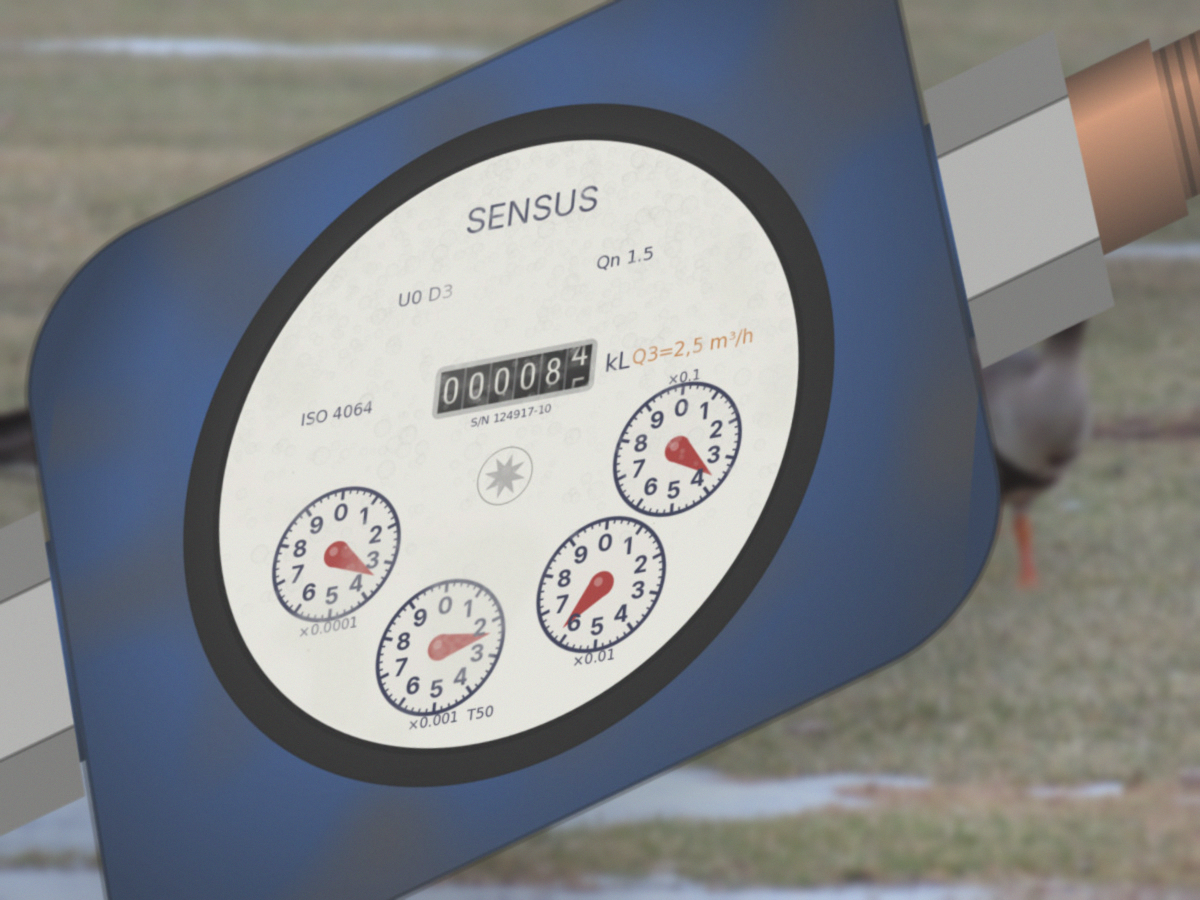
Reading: 84.3623; kL
